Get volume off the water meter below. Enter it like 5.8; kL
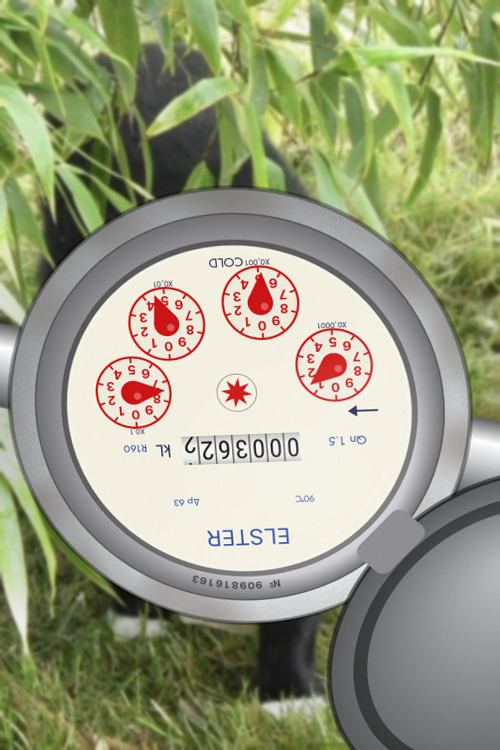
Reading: 3621.7451; kL
